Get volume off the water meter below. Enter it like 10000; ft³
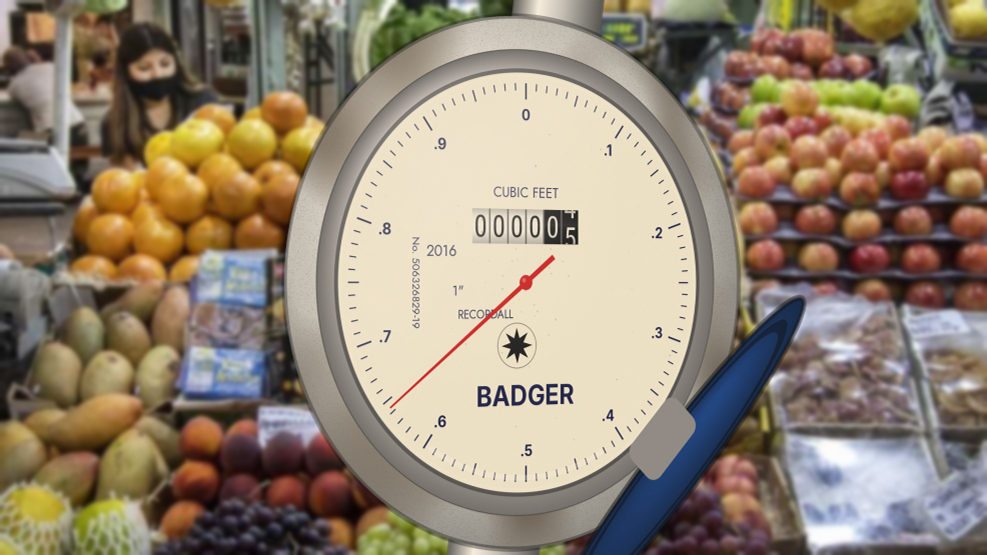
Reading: 4.64; ft³
